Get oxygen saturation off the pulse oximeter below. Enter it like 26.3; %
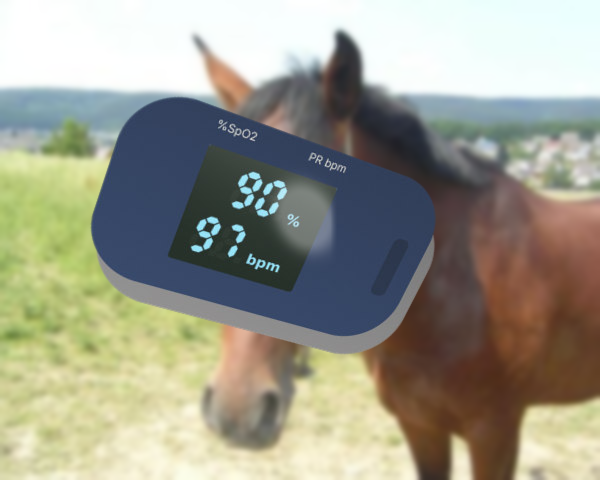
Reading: 90; %
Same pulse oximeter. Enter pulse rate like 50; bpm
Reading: 97; bpm
